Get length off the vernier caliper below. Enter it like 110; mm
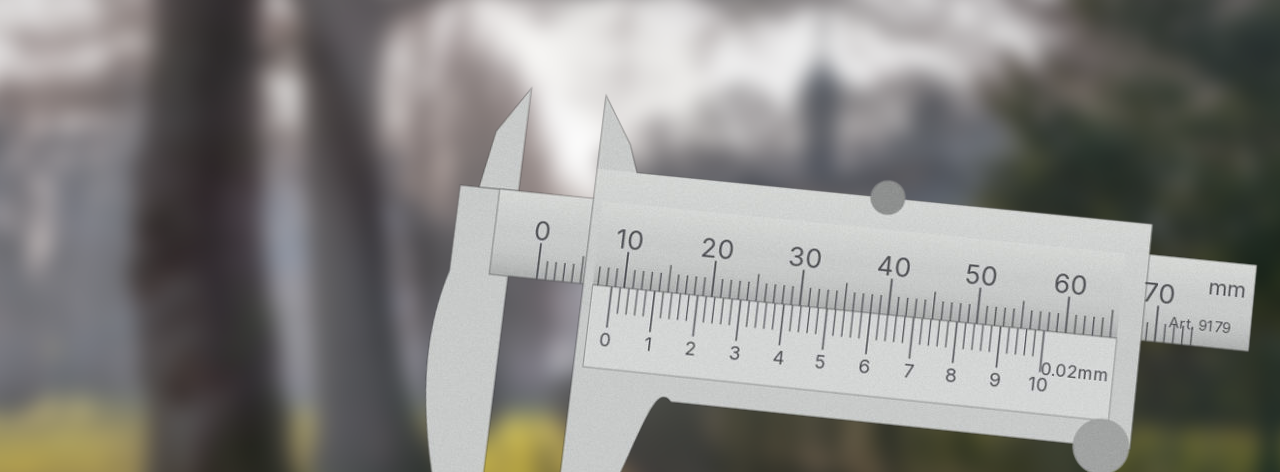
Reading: 8.6; mm
